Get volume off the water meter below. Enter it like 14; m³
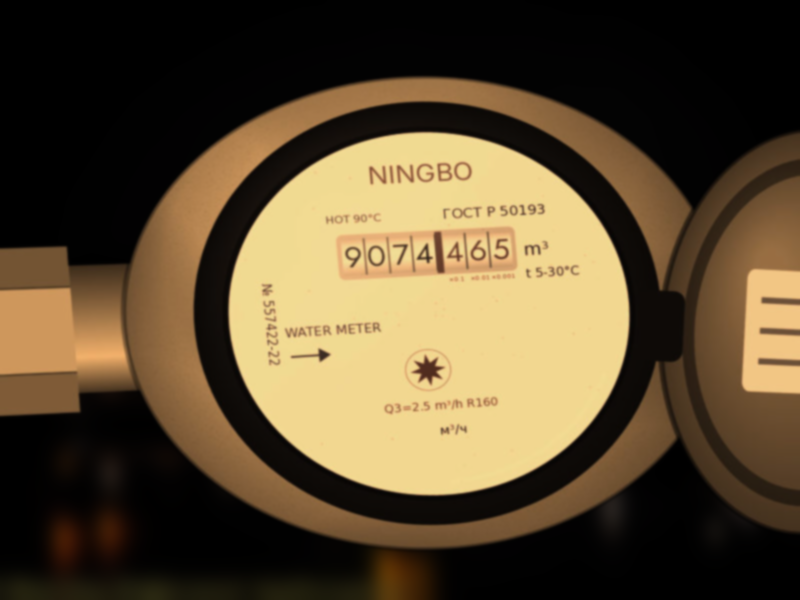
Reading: 9074.465; m³
